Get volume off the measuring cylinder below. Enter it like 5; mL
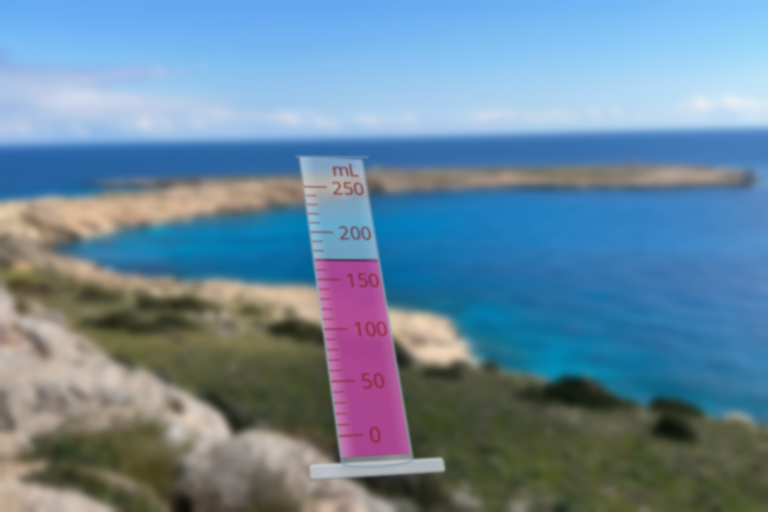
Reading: 170; mL
